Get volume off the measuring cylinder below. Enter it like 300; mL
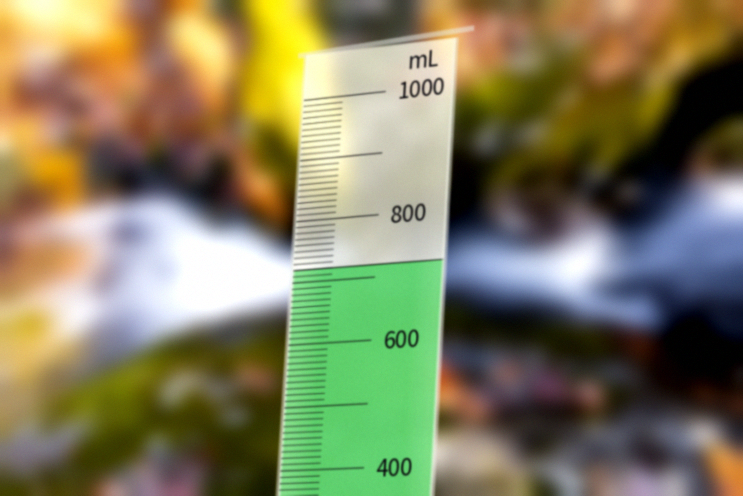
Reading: 720; mL
